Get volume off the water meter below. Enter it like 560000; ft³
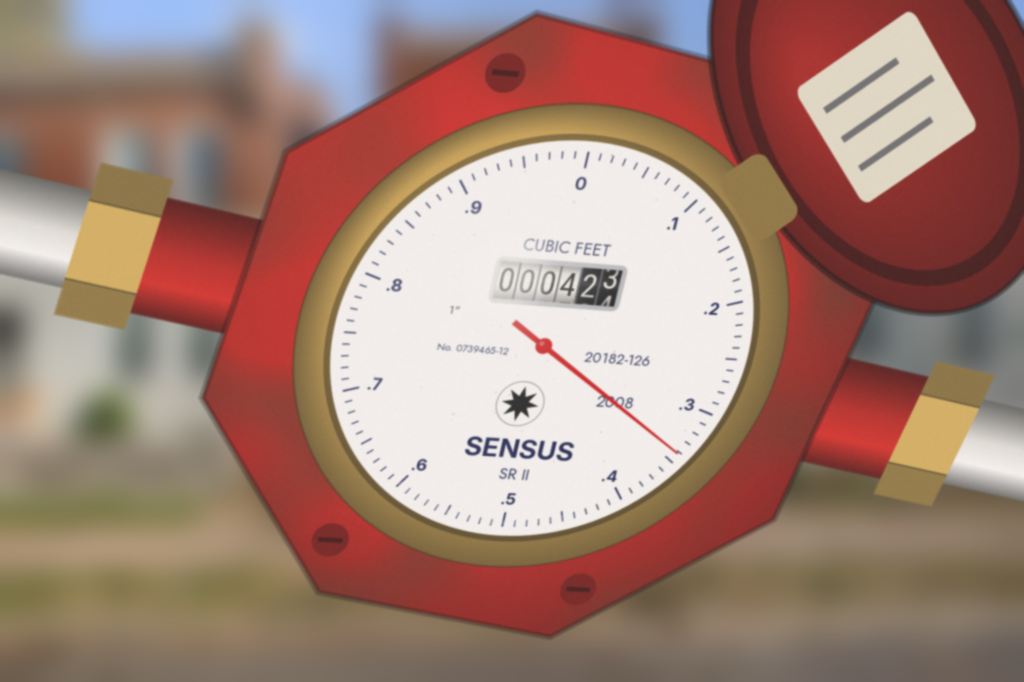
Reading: 423.34; ft³
